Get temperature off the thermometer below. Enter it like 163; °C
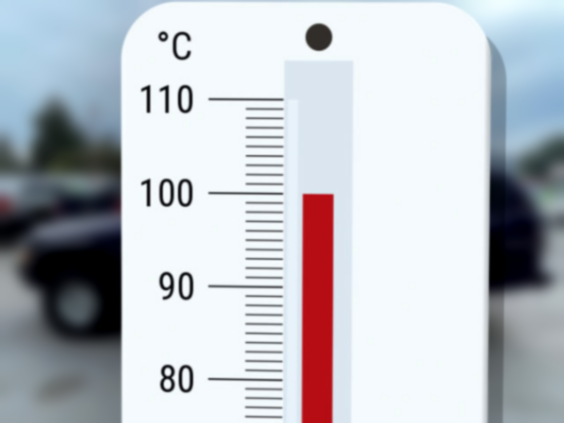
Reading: 100; °C
